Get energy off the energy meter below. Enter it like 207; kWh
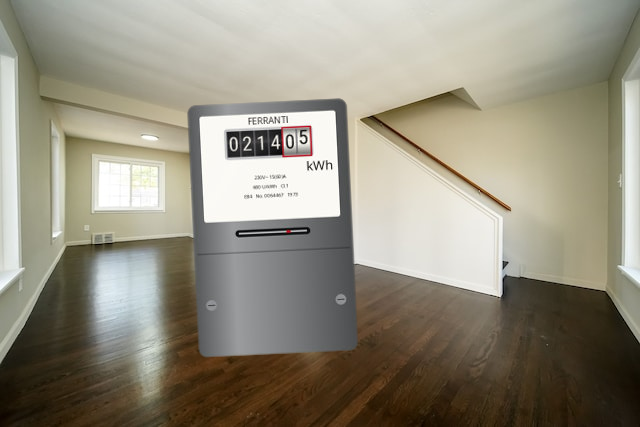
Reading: 214.05; kWh
